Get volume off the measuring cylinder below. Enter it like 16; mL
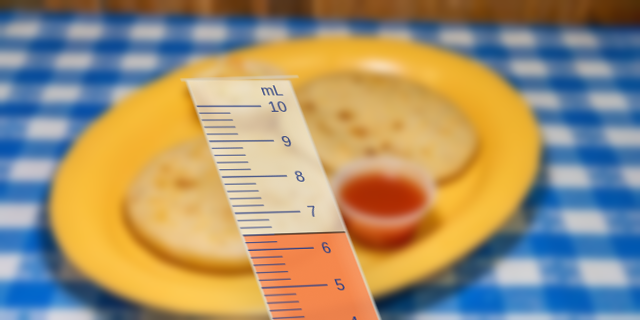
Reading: 6.4; mL
